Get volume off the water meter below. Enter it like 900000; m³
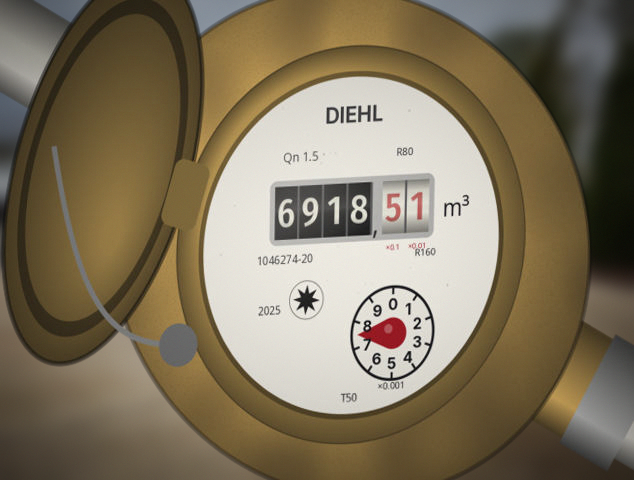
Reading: 6918.517; m³
